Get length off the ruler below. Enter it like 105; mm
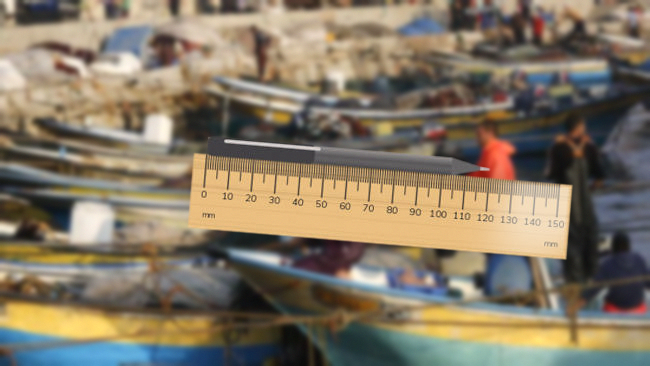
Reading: 120; mm
